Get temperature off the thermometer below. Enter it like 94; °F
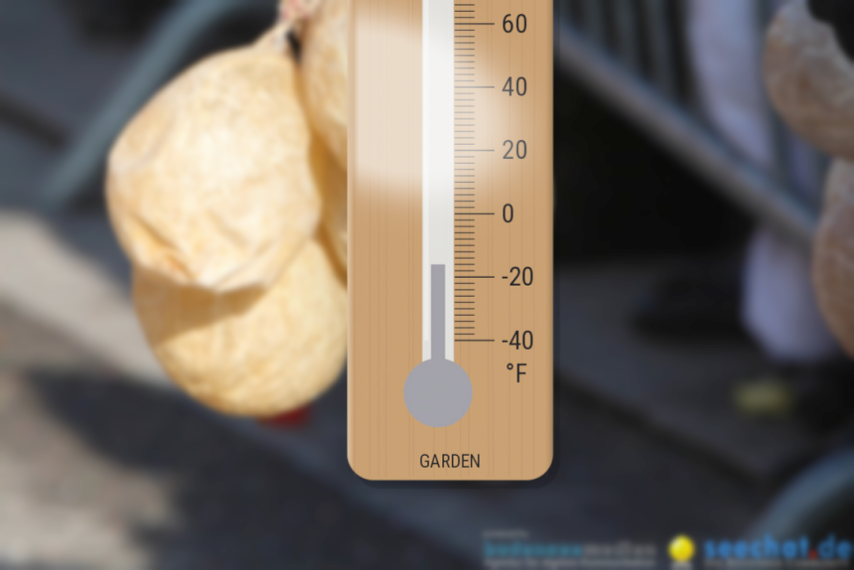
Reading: -16; °F
